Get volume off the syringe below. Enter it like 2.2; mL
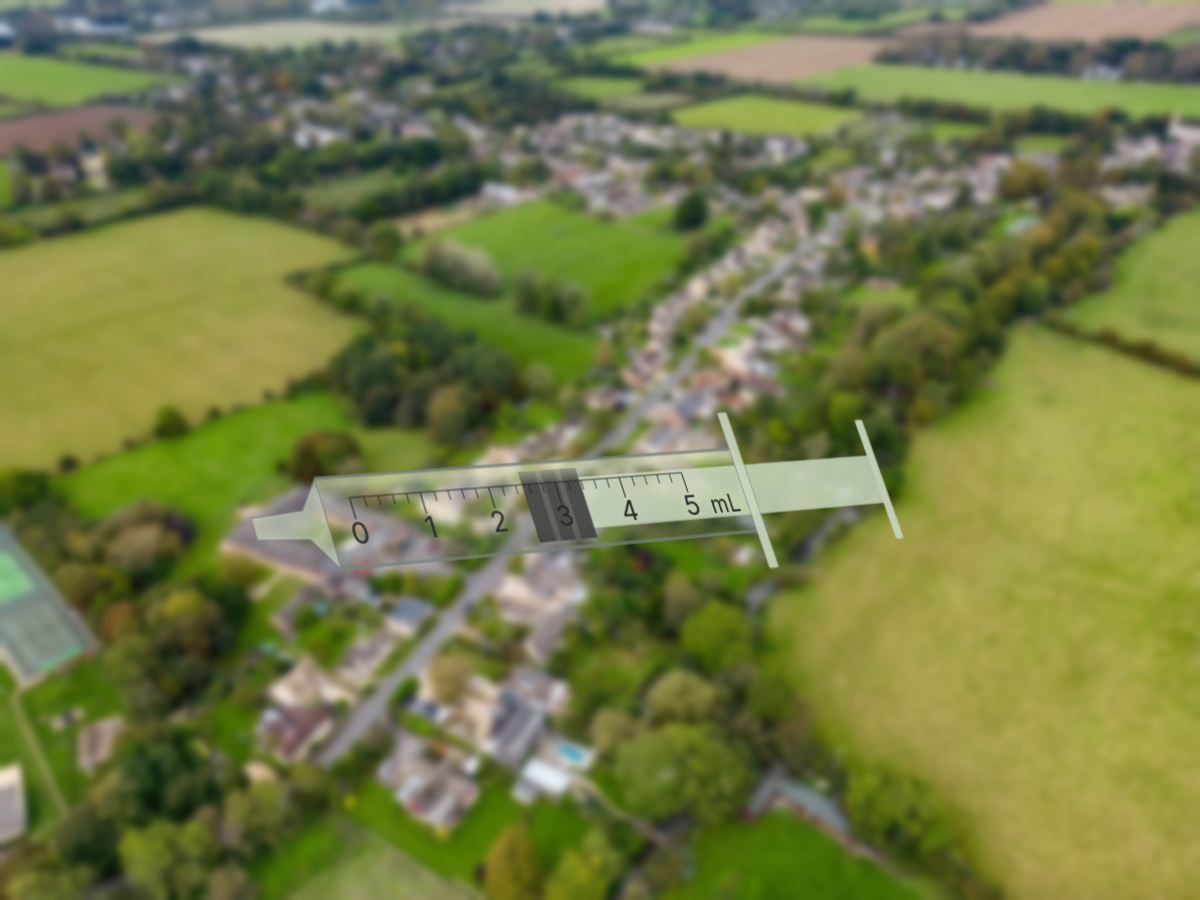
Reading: 2.5; mL
